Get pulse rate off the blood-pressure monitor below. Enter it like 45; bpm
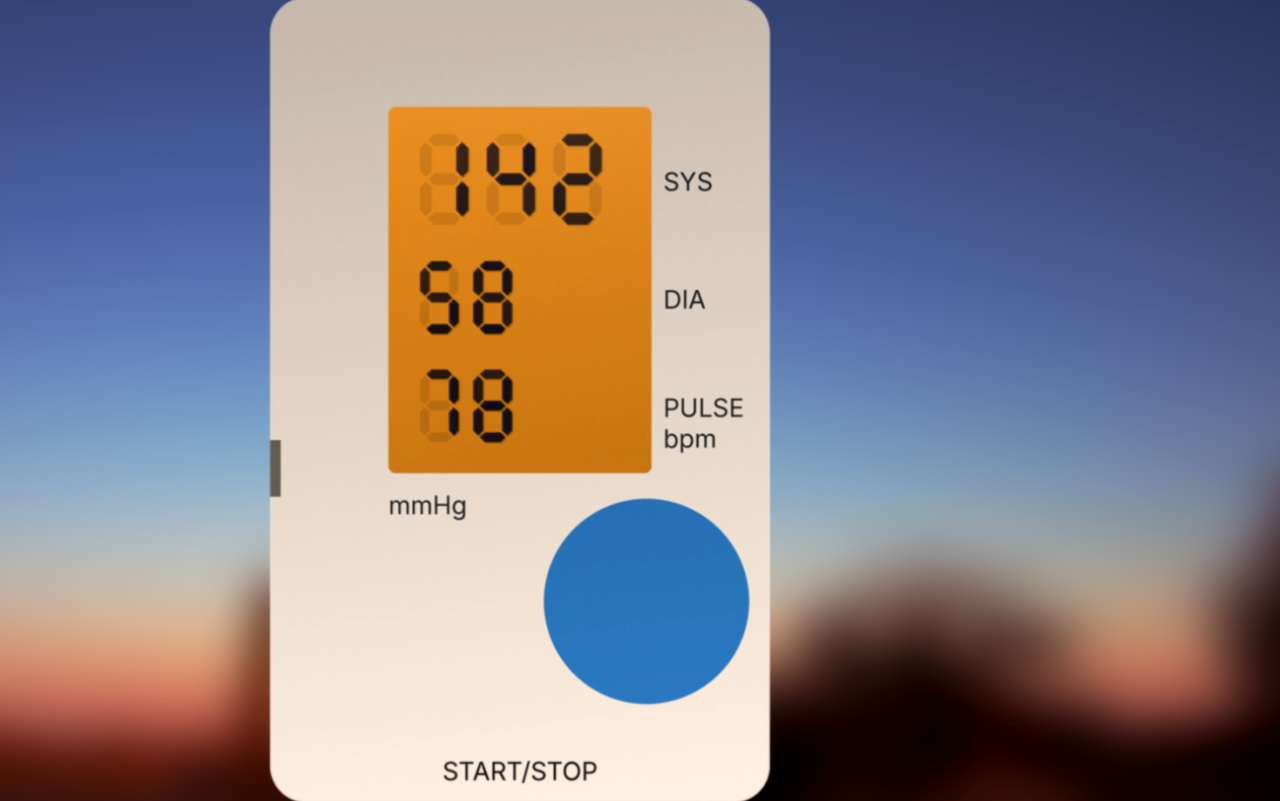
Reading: 78; bpm
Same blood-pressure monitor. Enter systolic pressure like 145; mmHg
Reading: 142; mmHg
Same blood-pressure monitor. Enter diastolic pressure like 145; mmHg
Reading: 58; mmHg
